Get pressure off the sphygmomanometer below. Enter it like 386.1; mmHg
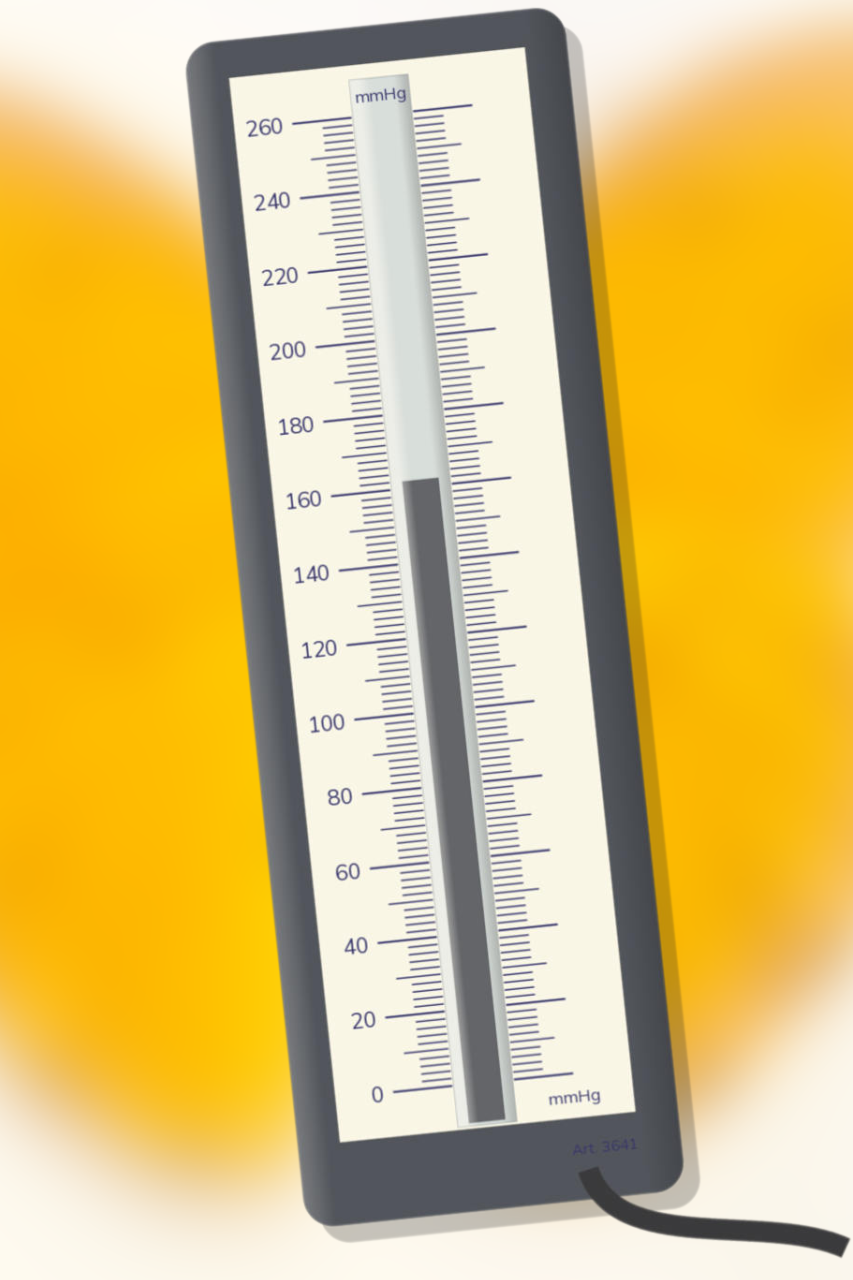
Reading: 162; mmHg
